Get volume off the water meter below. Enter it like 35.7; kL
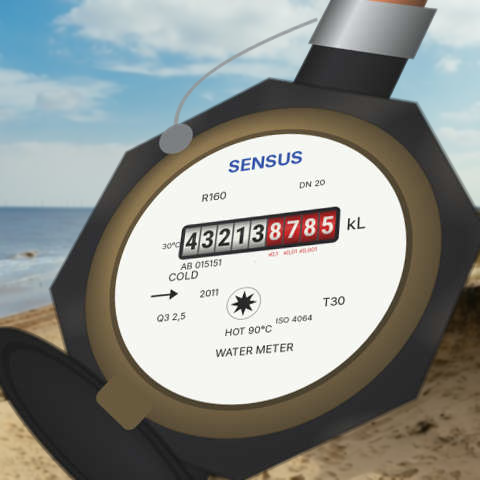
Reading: 43213.8785; kL
